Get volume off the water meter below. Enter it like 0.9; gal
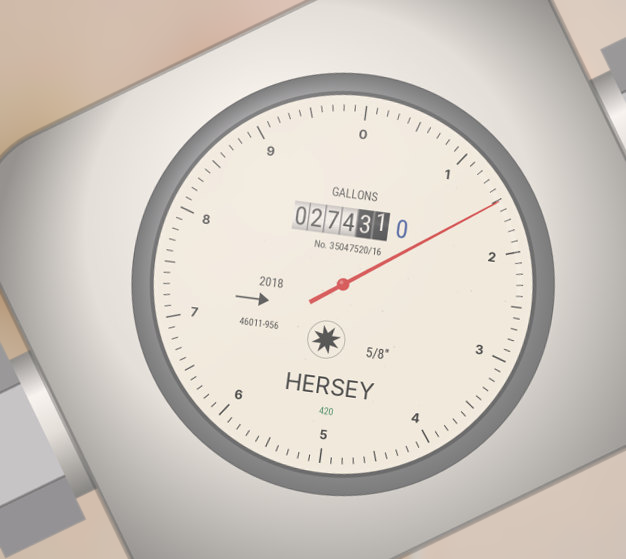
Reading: 274311.5; gal
